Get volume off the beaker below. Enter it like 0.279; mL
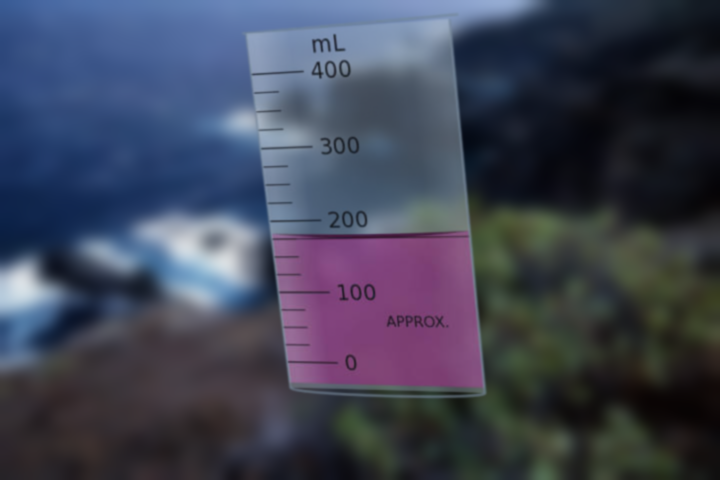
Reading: 175; mL
